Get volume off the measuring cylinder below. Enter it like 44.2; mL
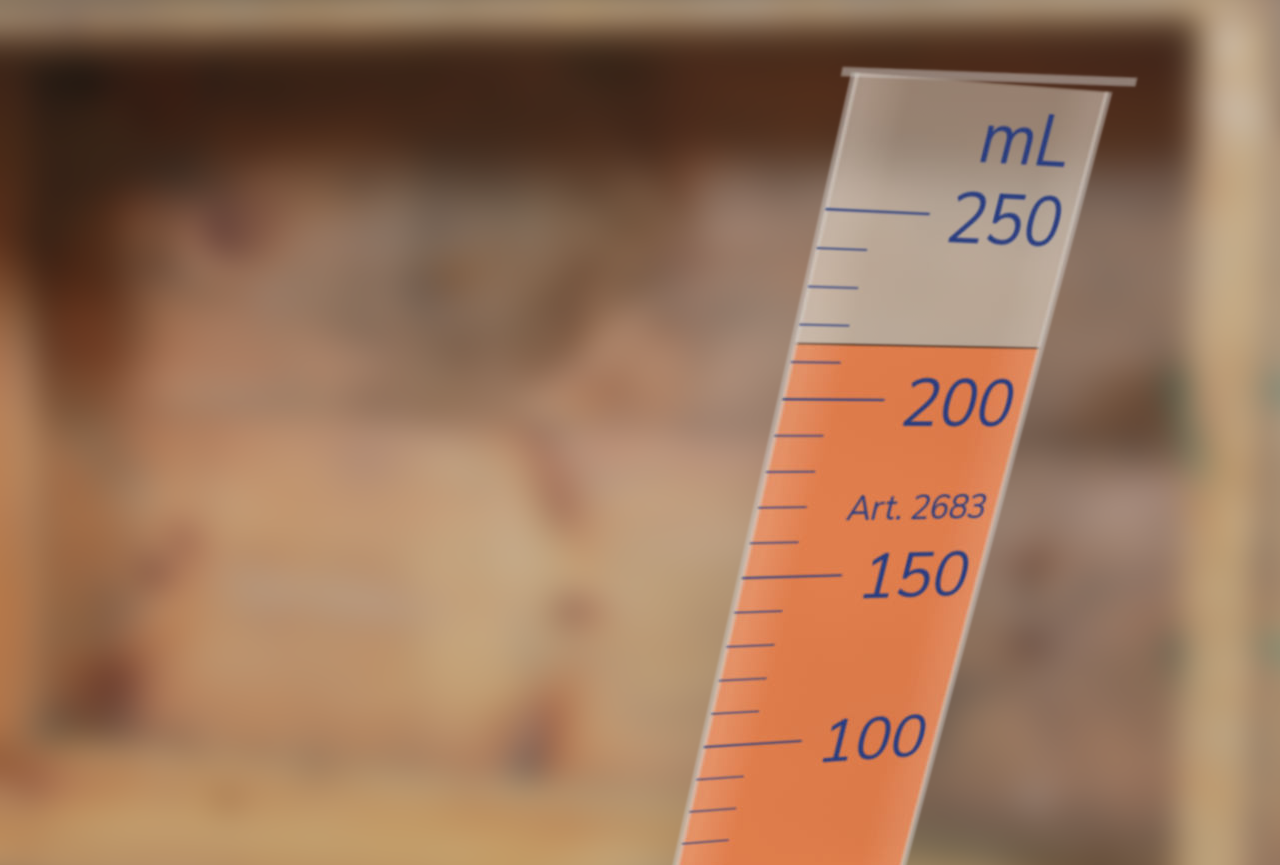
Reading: 215; mL
